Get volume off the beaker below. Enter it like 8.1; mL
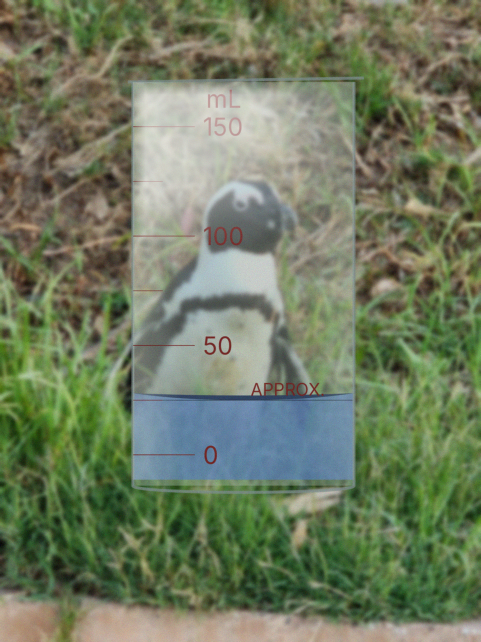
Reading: 25; mL
